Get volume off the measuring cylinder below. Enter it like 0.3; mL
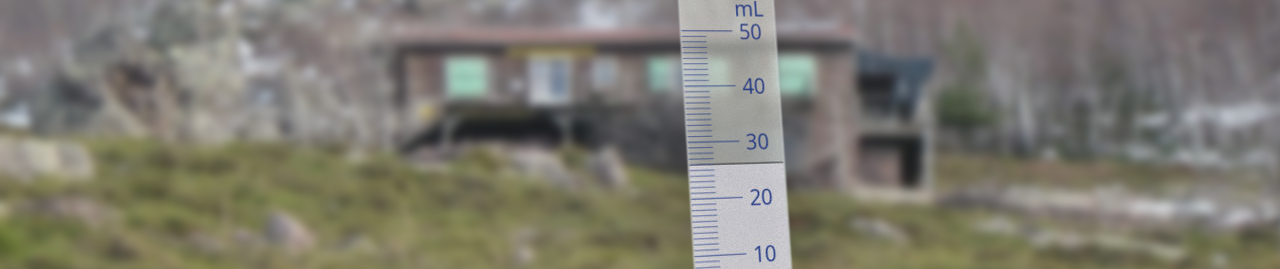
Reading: 26; mL
